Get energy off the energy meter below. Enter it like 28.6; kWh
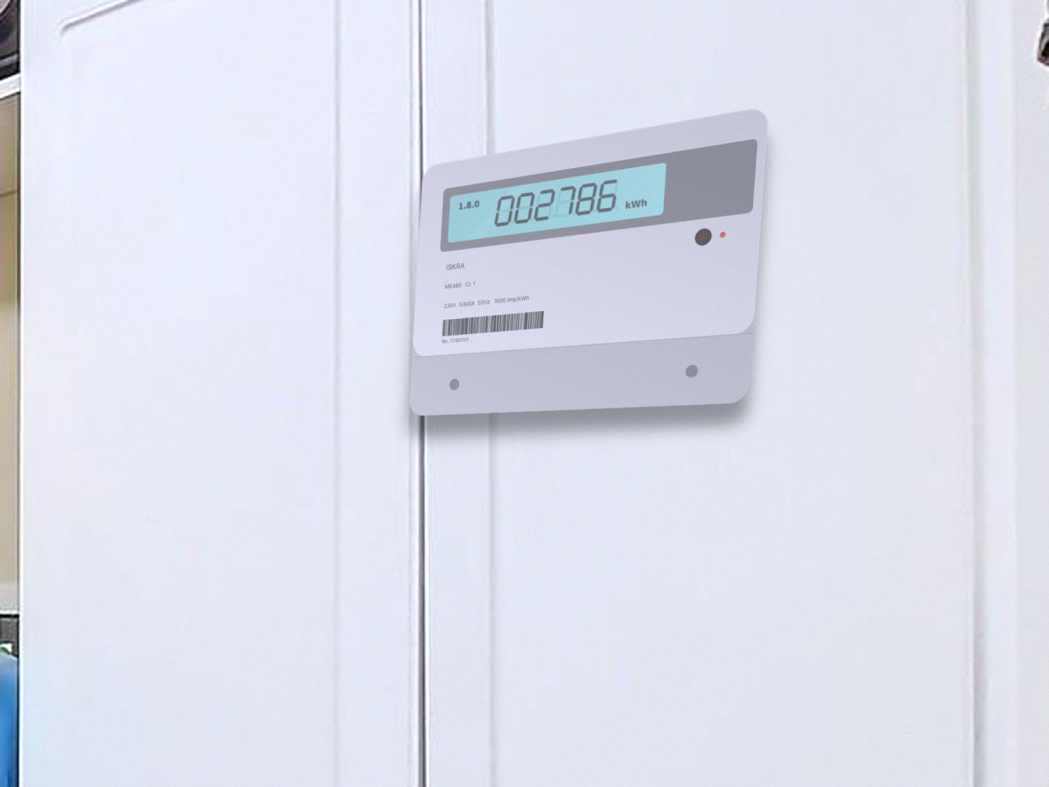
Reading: 2786; kWh
